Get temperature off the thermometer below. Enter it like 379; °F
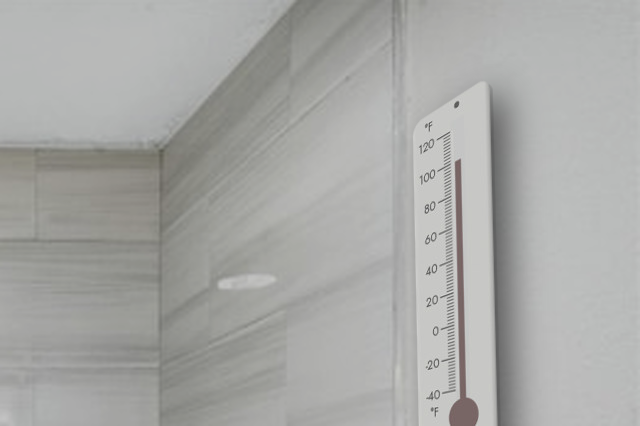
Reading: 100; °F
